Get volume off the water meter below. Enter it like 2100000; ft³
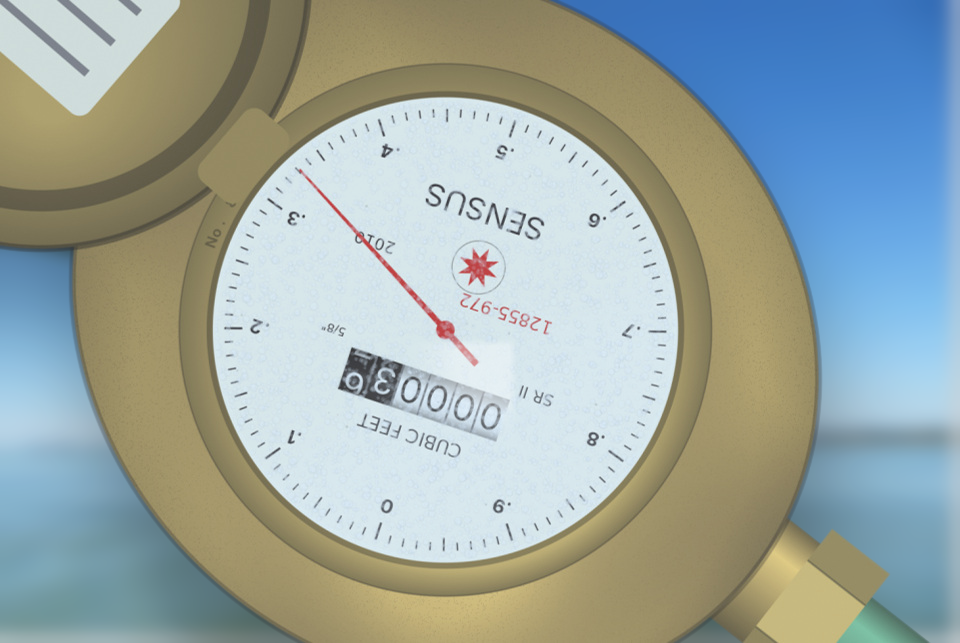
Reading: 36.33; ft³
